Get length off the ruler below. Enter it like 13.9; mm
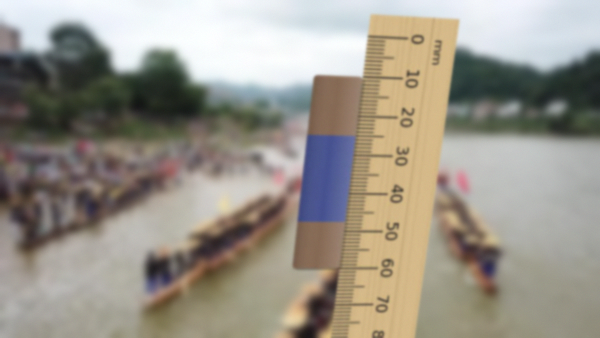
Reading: 50; mm
